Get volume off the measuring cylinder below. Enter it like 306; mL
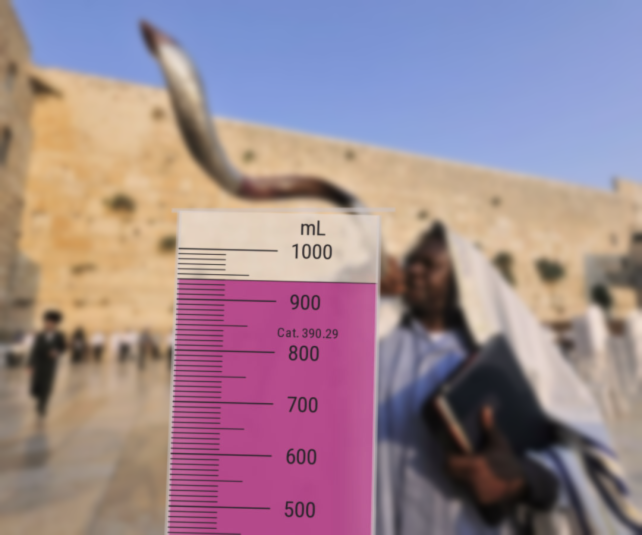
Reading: 940; mL
